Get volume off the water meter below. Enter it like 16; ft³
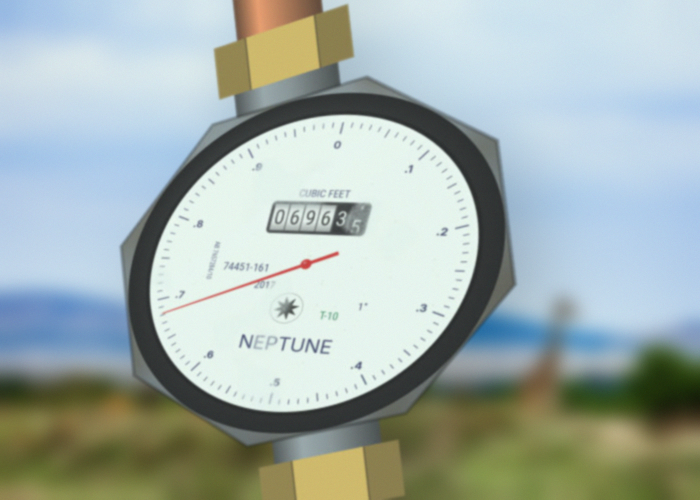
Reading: 69634.68; ft³
